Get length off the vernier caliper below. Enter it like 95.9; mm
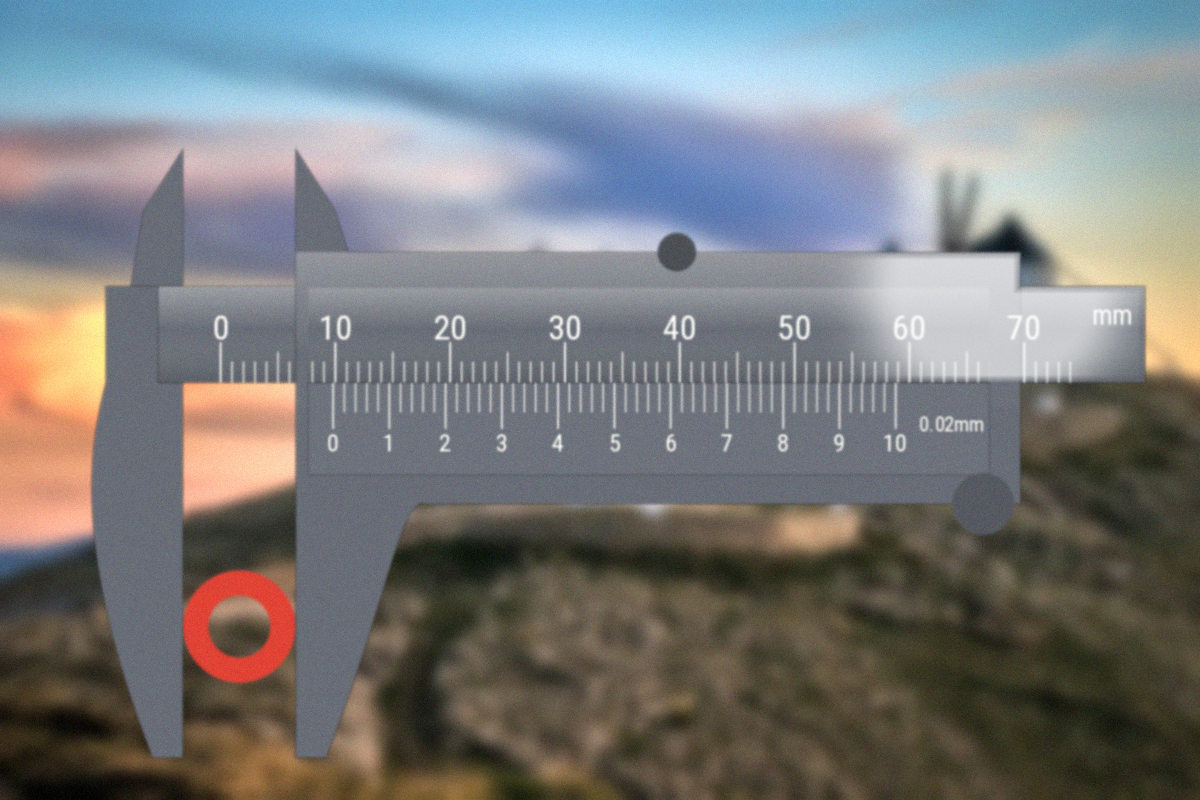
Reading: 9.8; mm
